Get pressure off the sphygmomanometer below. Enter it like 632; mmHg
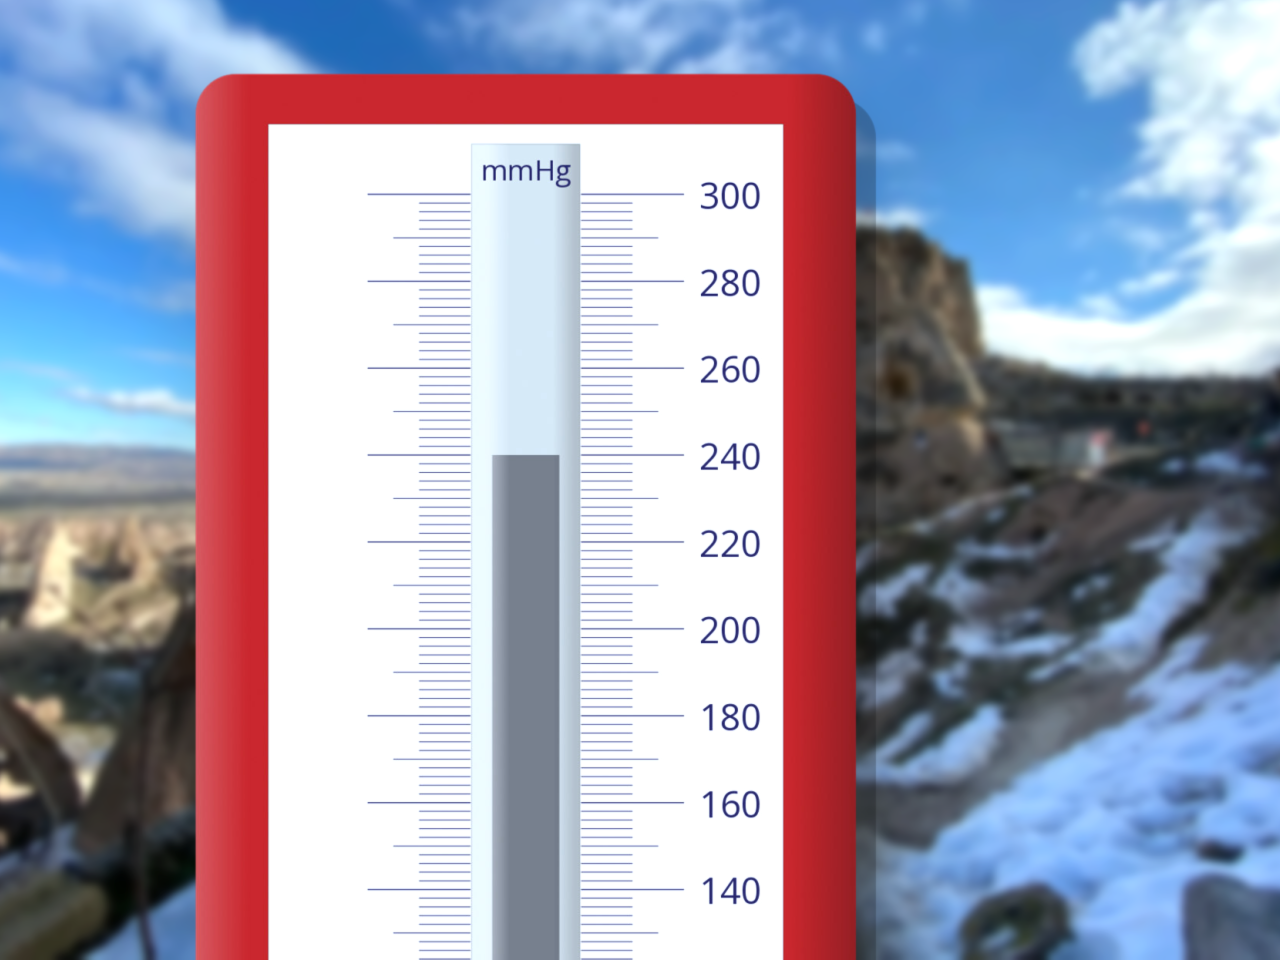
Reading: 240; mmHg
